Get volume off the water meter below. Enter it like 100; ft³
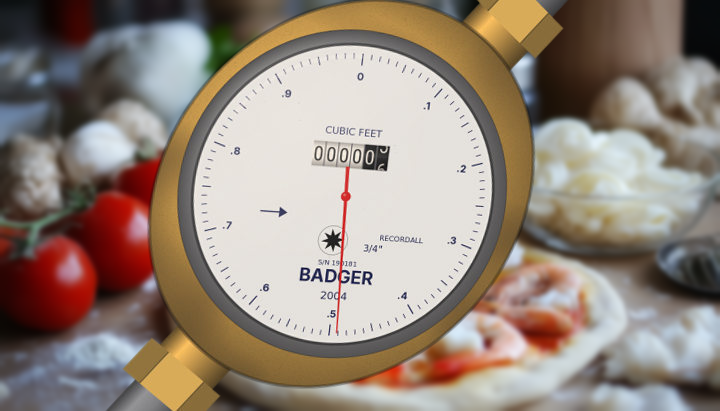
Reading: 5.49; ft³
